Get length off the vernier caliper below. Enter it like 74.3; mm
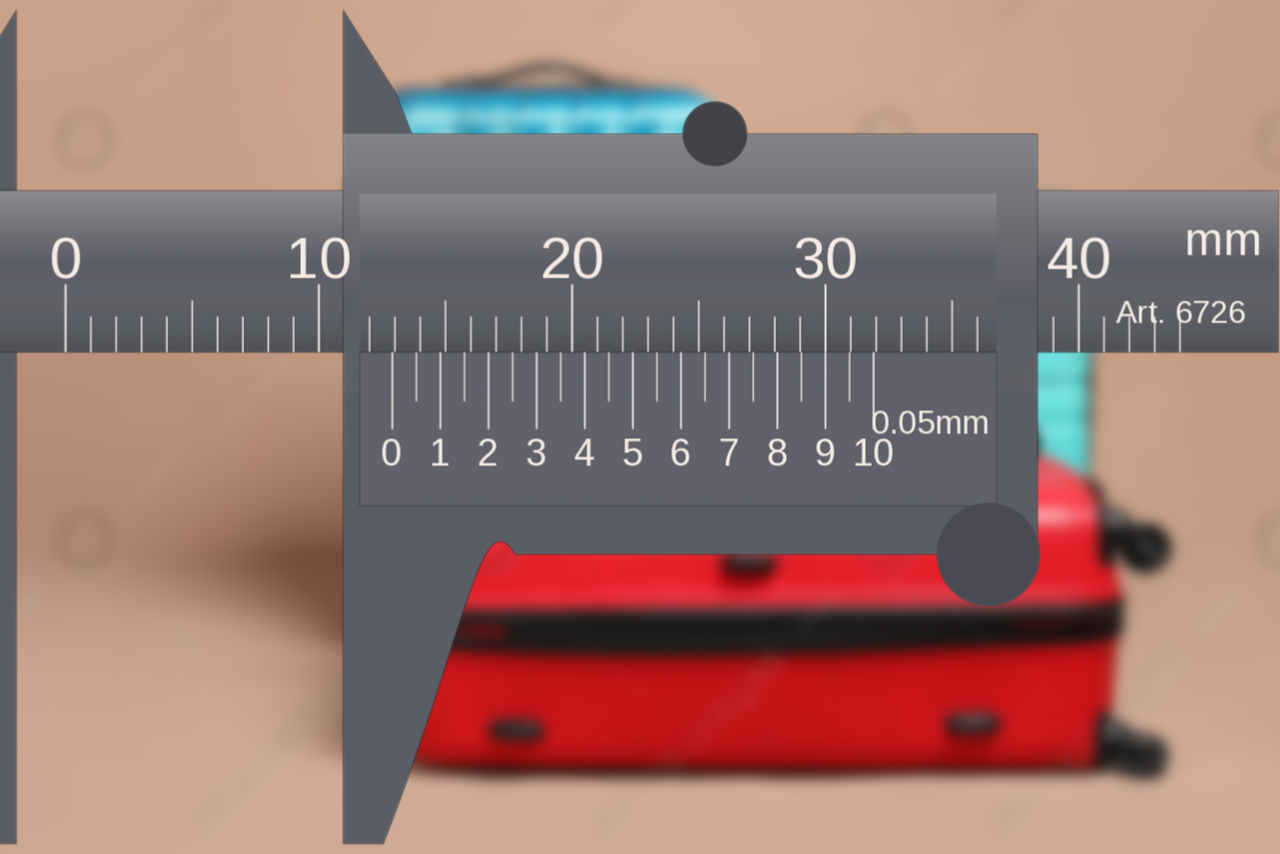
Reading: 12.90; mm
